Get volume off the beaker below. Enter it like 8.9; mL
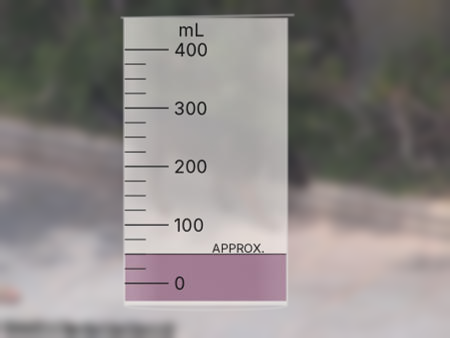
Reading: 50; mL
